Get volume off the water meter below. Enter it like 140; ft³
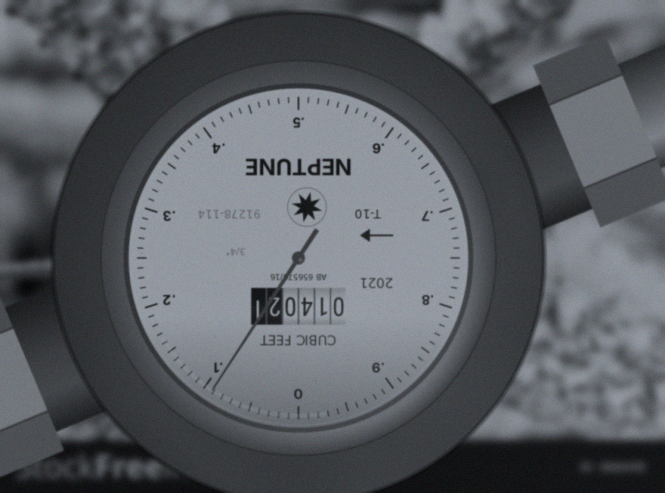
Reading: 14021.09; ft³
